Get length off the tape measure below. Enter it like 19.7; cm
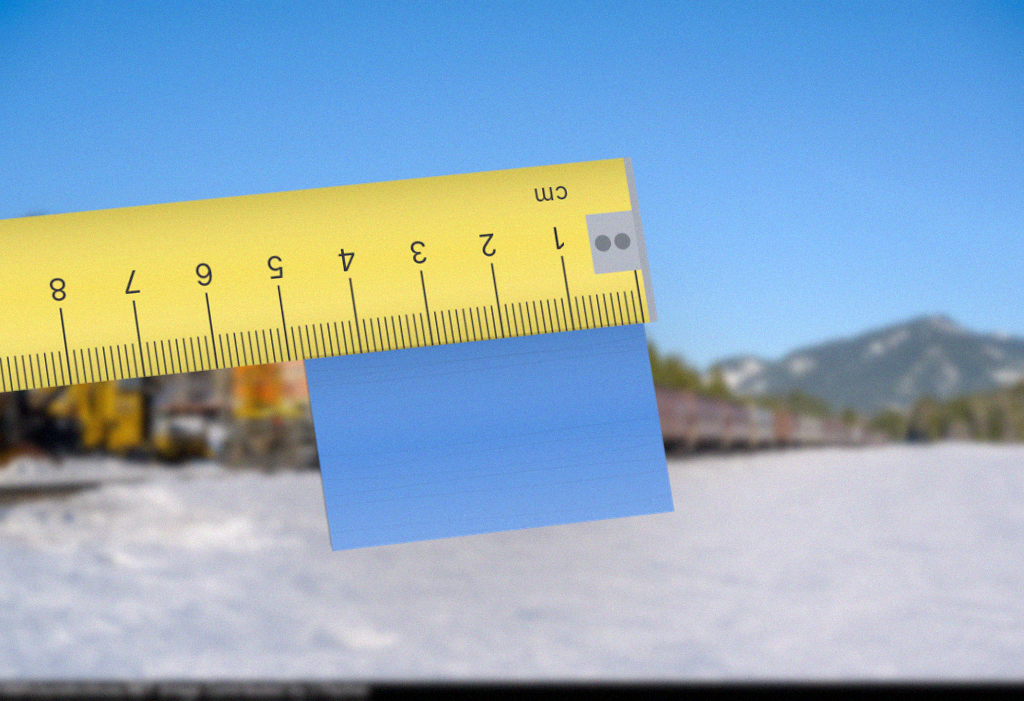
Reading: 4.8; cm
